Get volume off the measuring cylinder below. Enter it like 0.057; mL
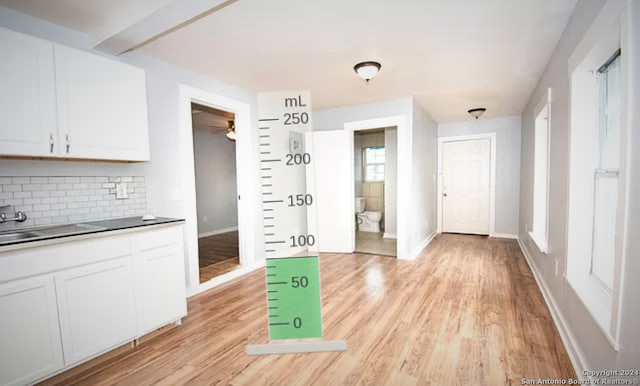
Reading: 80; mL
